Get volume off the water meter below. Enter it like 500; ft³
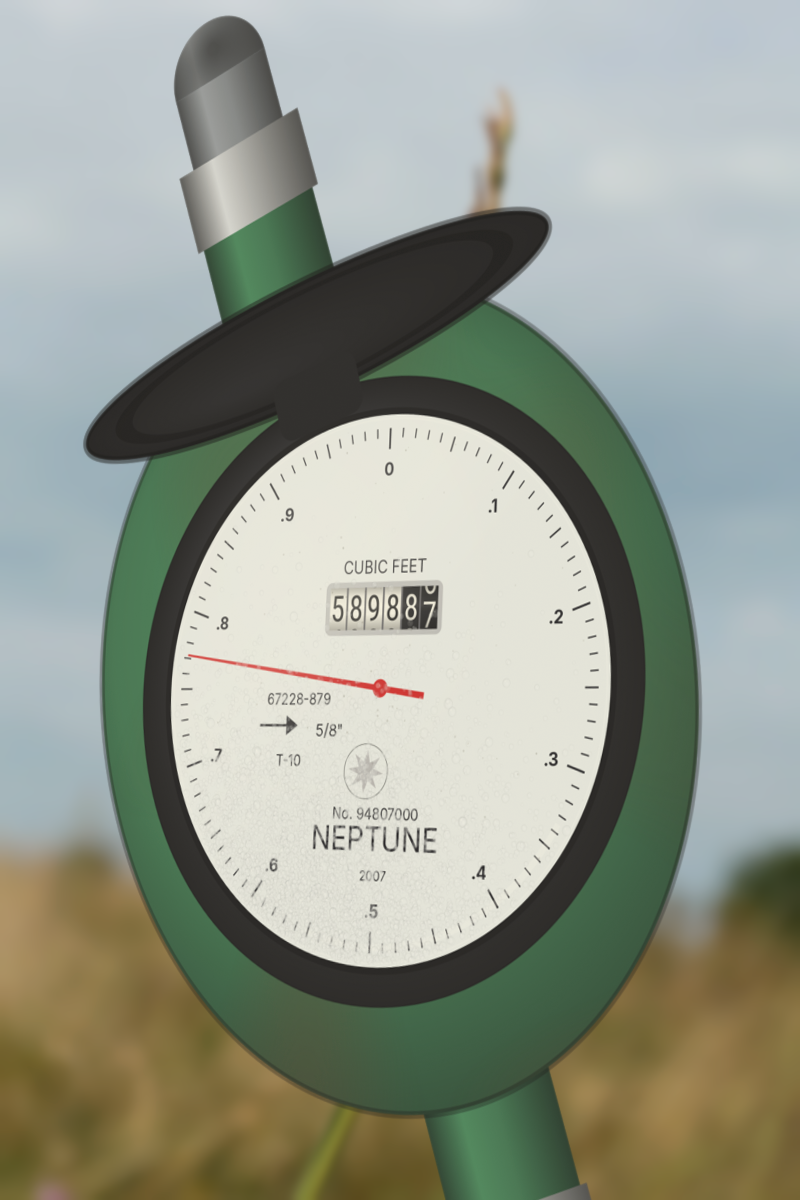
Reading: 589886.77; ft³
